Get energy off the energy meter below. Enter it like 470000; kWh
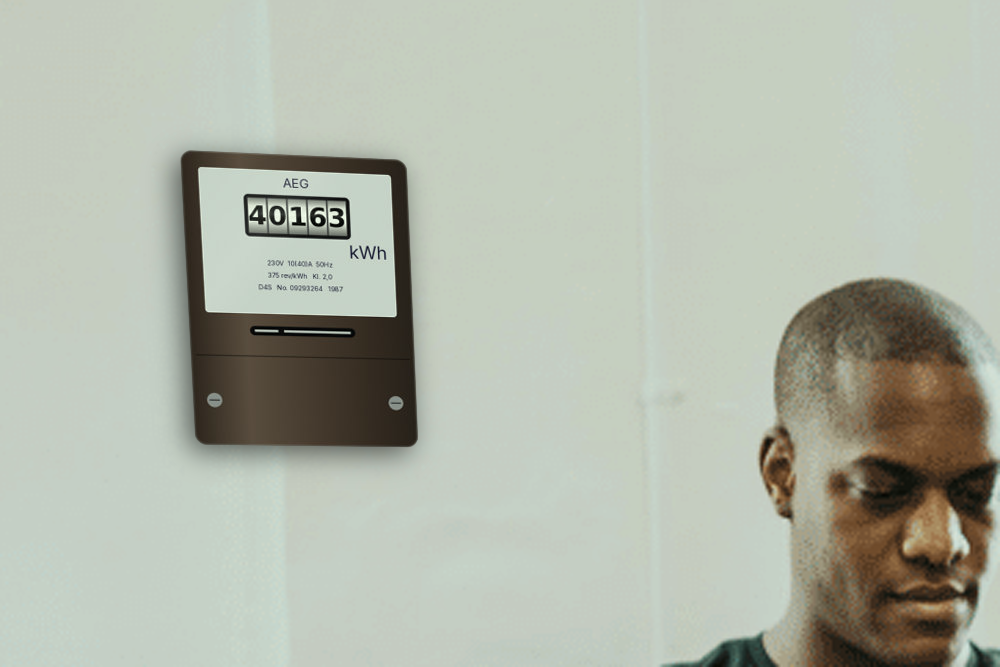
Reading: 40163; kWh
